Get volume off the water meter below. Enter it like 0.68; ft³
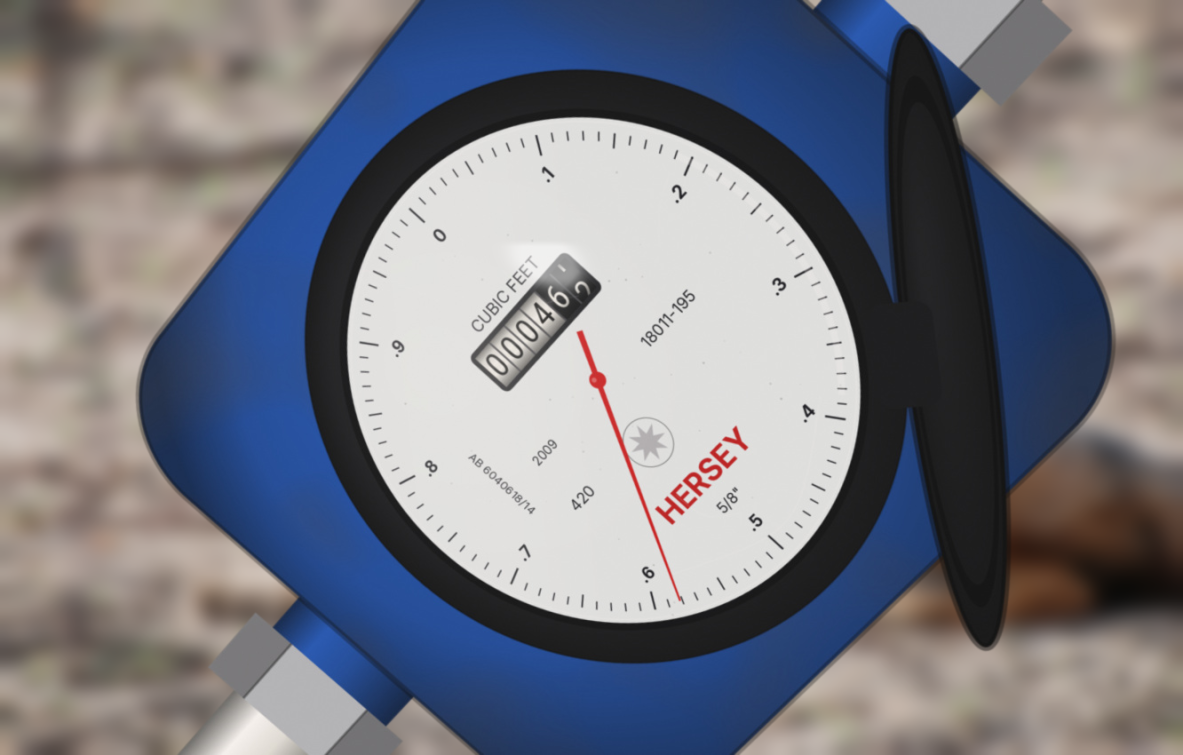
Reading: 461.58; ft³
